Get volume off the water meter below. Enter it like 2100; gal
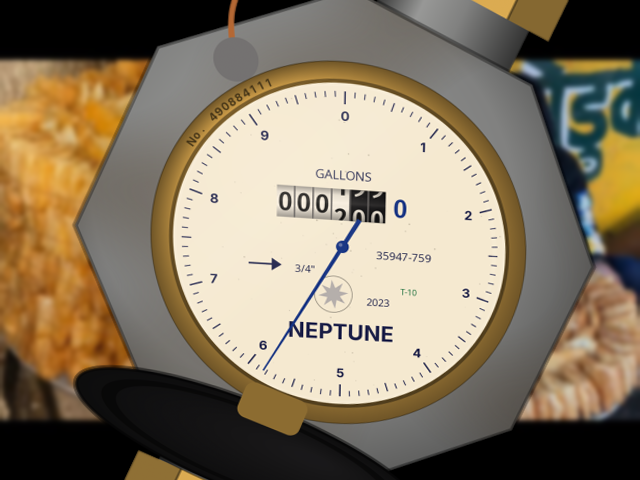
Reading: 1995.8; gal
